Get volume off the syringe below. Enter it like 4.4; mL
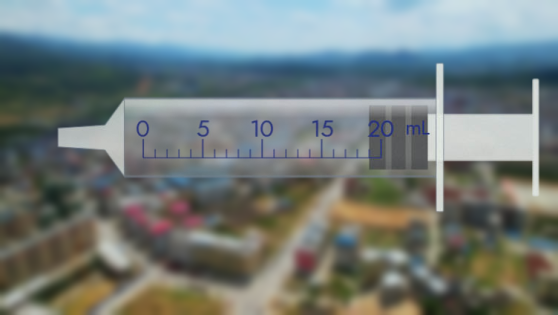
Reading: 19; mL
